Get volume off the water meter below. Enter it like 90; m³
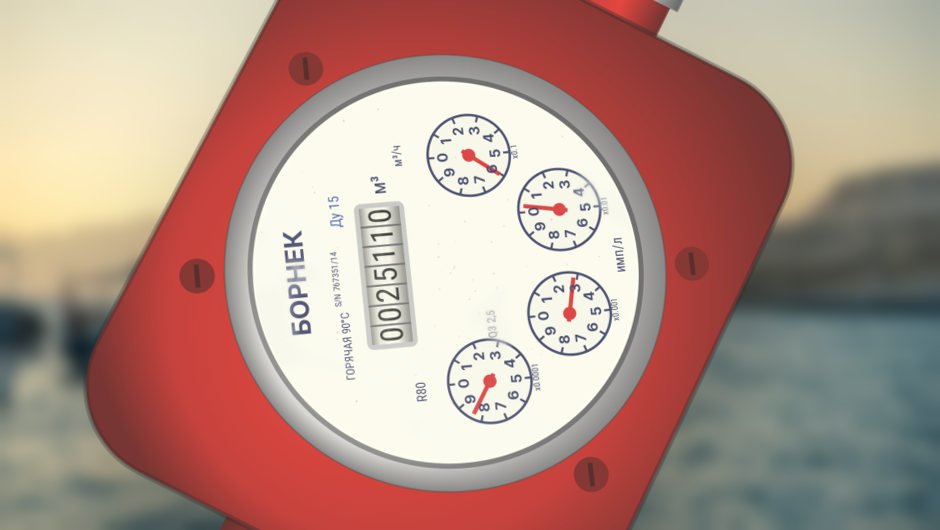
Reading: 25110.6028; m³
